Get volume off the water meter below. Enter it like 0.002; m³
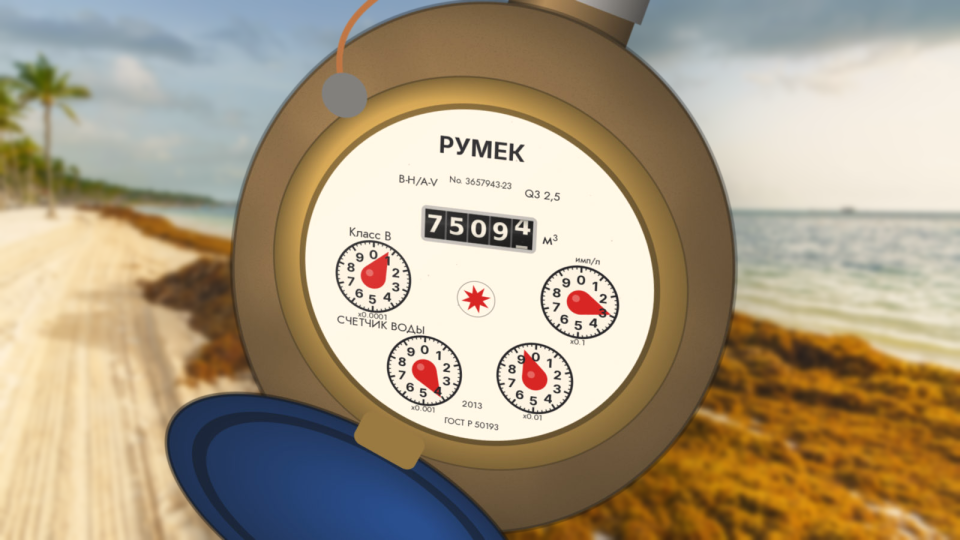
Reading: 75094.2940; m³
